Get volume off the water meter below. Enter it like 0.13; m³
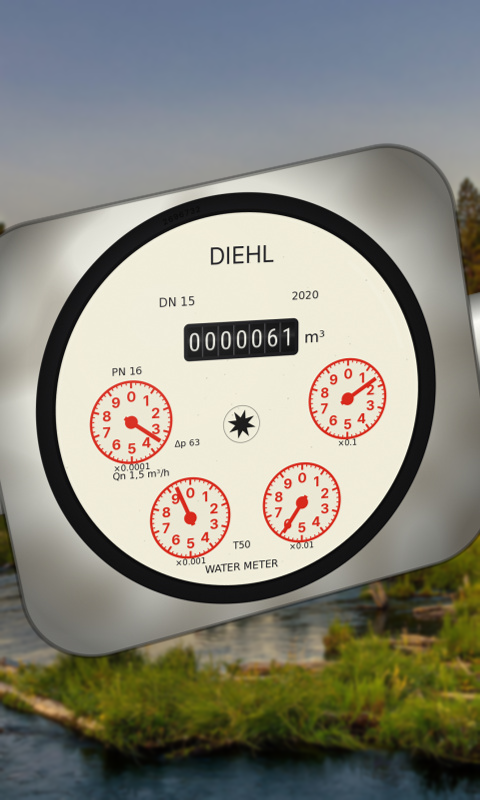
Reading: 61.1593; m³
